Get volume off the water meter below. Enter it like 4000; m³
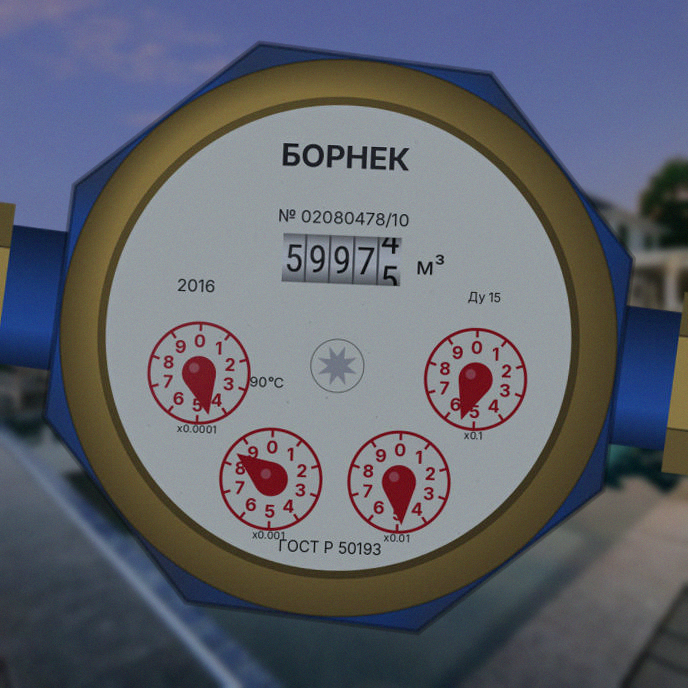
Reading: 59974.5484; m³
